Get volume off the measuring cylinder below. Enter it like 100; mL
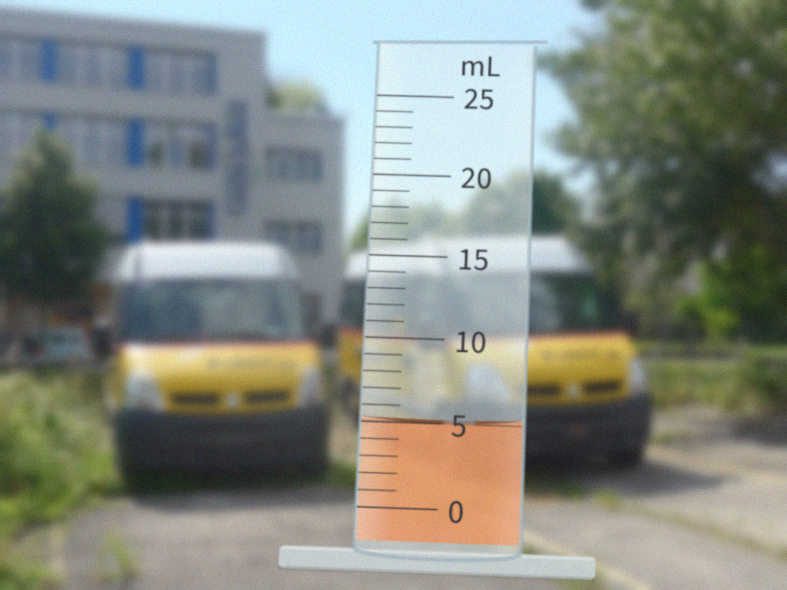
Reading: 5; mL
